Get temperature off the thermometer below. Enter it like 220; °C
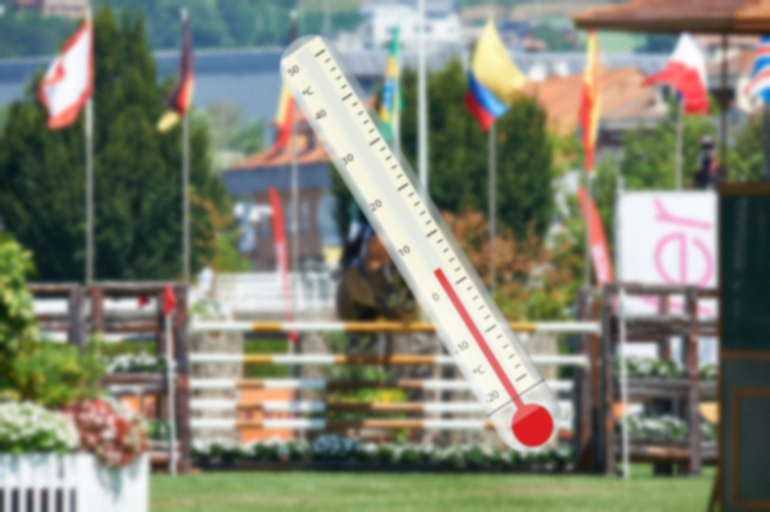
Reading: 4; °C
